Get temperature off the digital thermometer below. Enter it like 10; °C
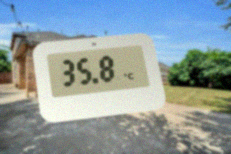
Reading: 35.8; °C
